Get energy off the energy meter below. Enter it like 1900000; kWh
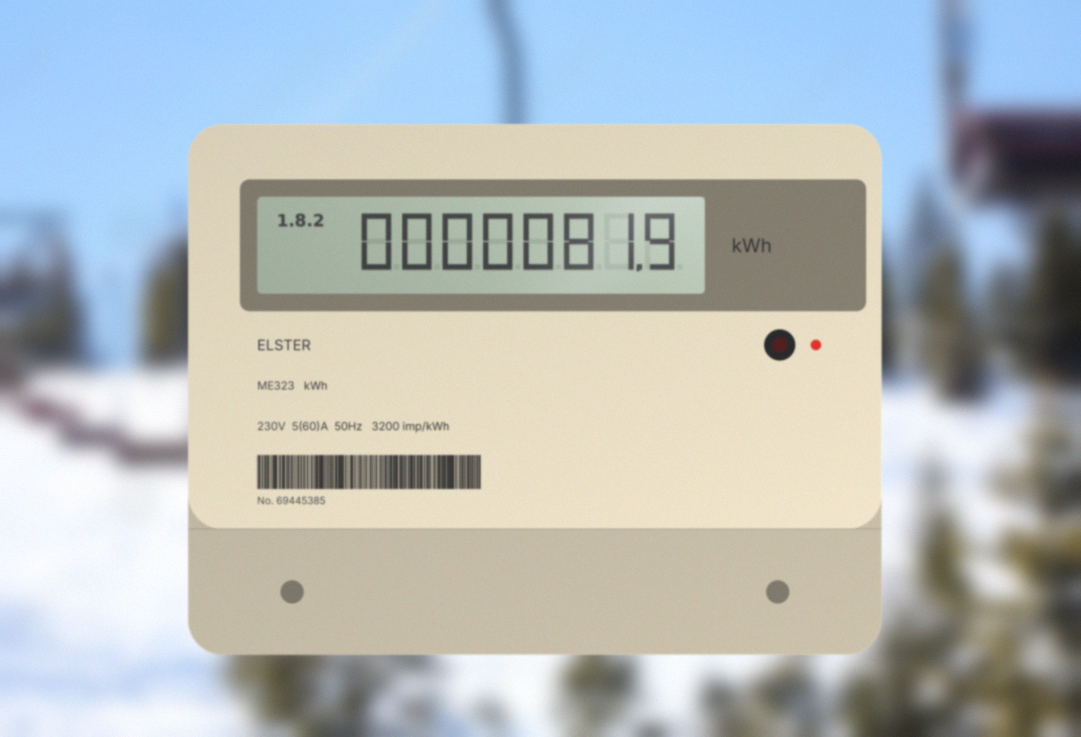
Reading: 81.9; kWh
